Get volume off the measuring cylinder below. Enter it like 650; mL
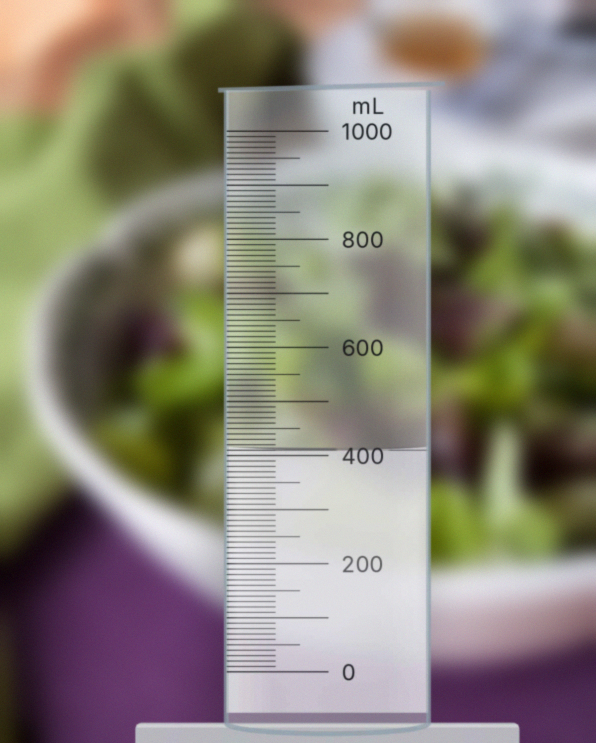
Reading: 410; mL
